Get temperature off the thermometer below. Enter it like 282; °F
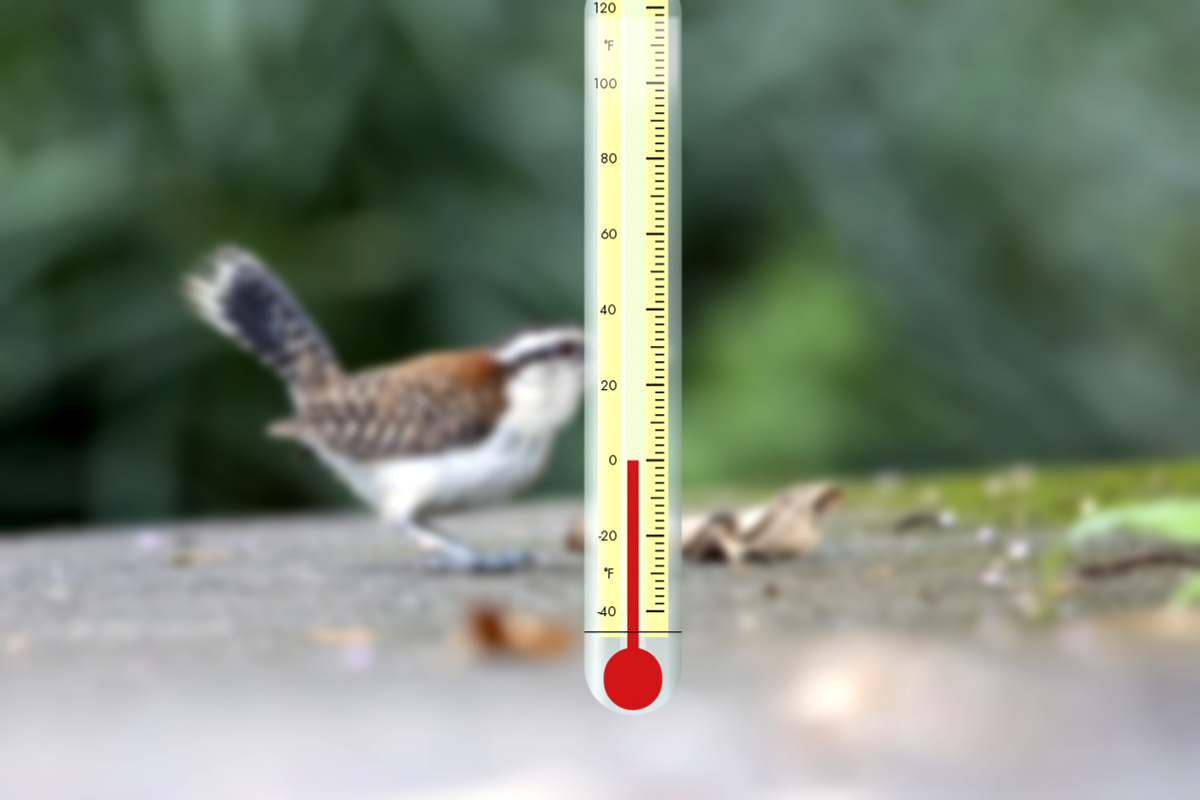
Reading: 0; °F
